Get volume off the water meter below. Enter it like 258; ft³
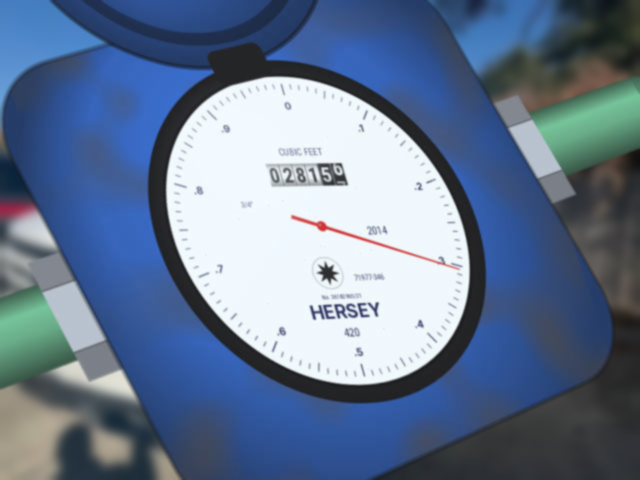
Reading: 28156.30; ft³
